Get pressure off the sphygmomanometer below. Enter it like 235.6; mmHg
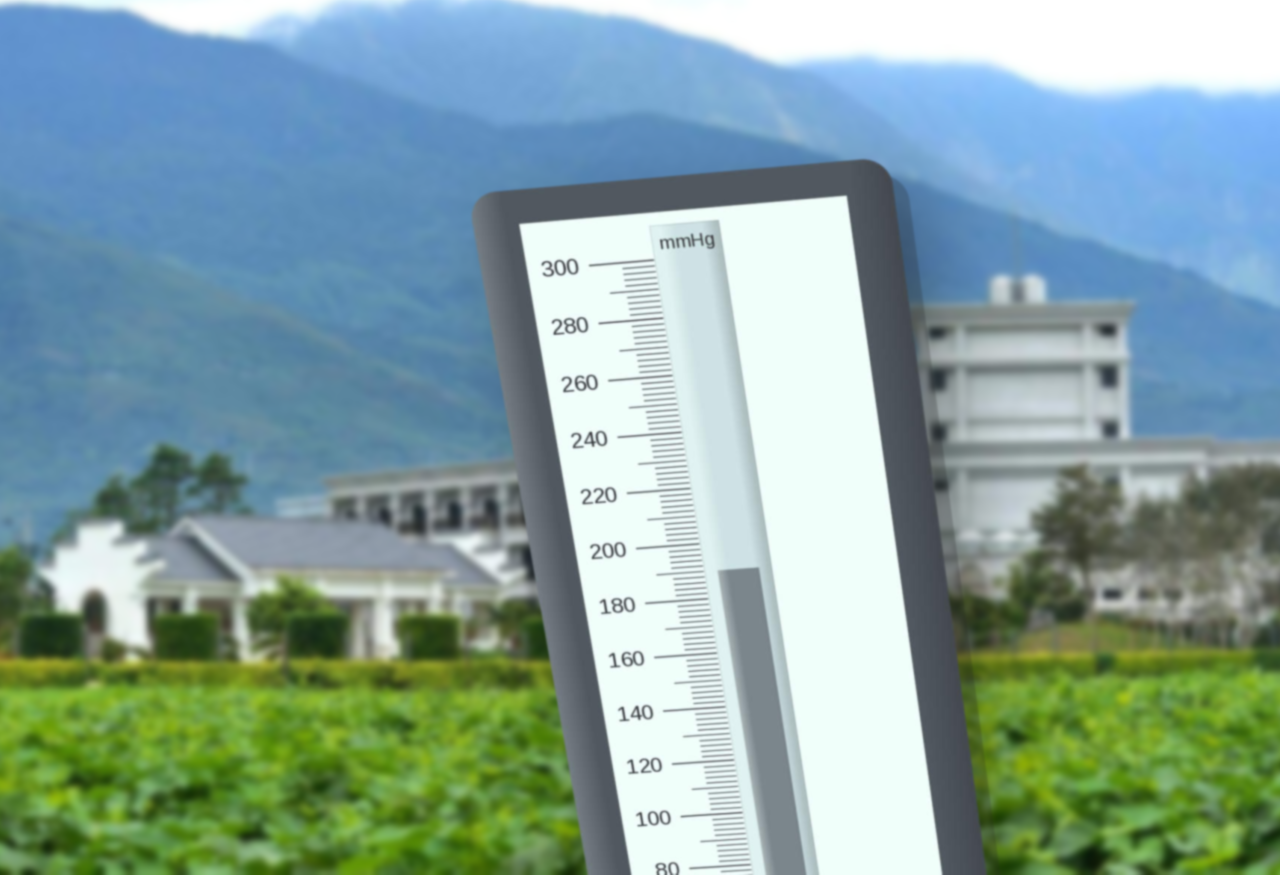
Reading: 190; mmHg
